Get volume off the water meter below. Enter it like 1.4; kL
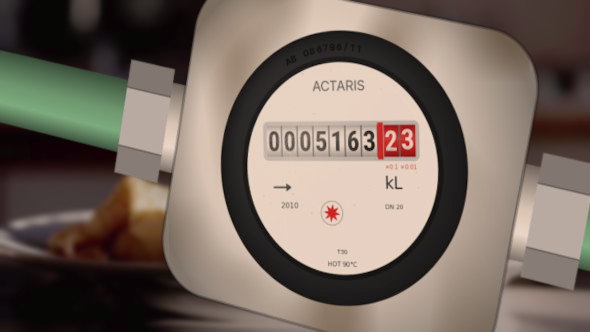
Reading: 5163.23; kL
